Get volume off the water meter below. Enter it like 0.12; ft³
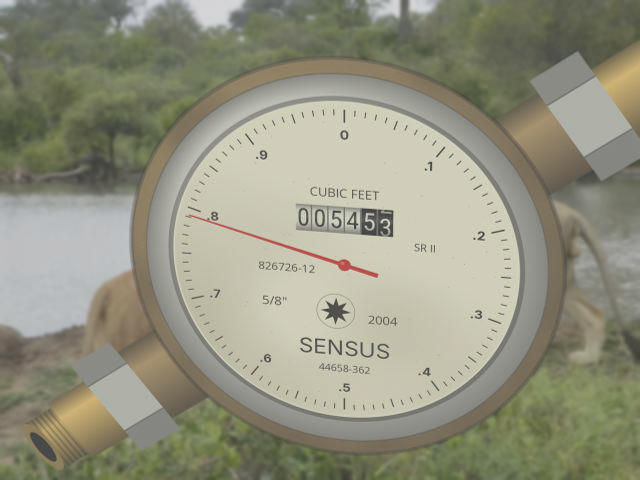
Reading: 5452.79; ft³
